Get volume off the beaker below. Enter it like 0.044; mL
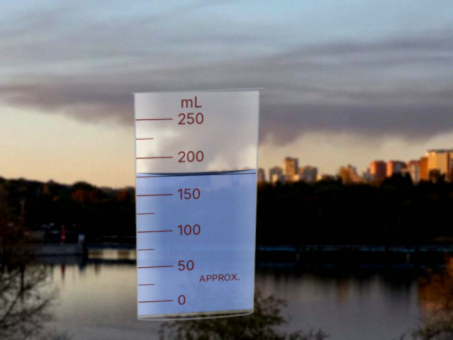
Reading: 175; mL
